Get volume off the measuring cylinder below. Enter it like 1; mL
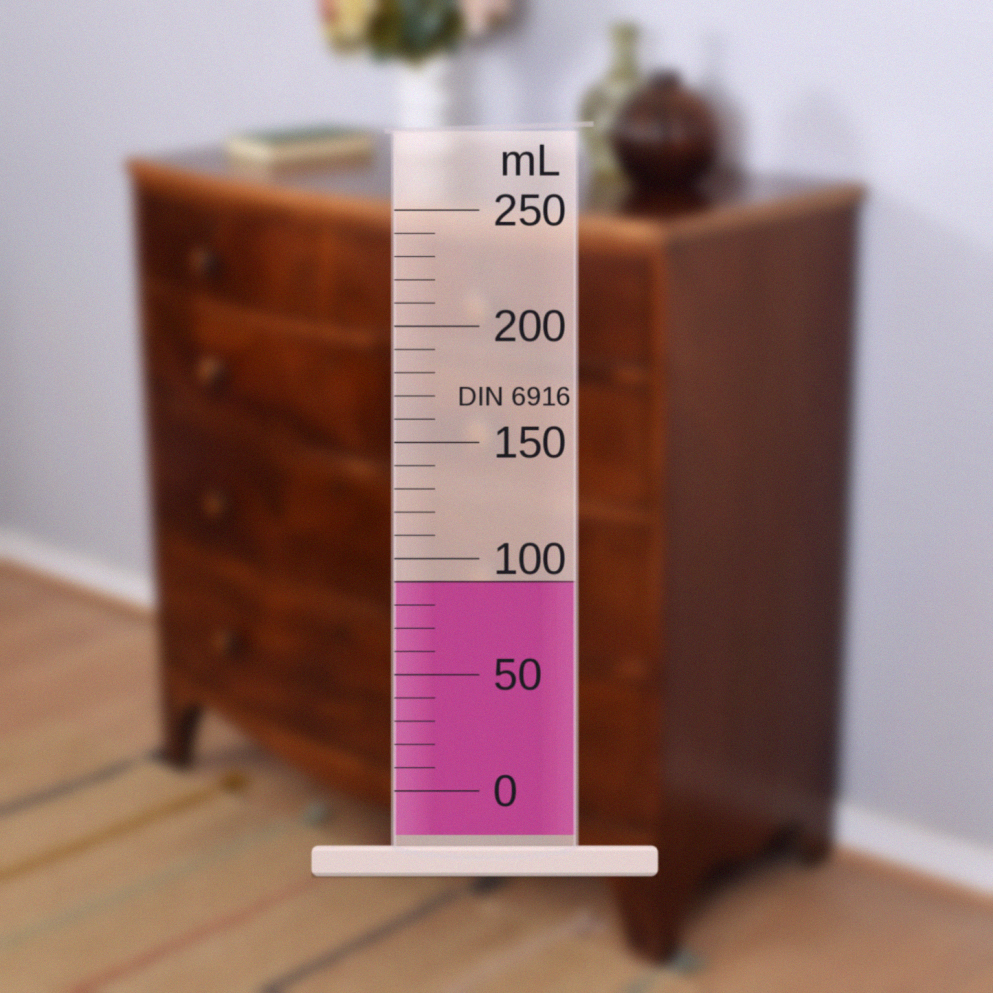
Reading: 90; mL
